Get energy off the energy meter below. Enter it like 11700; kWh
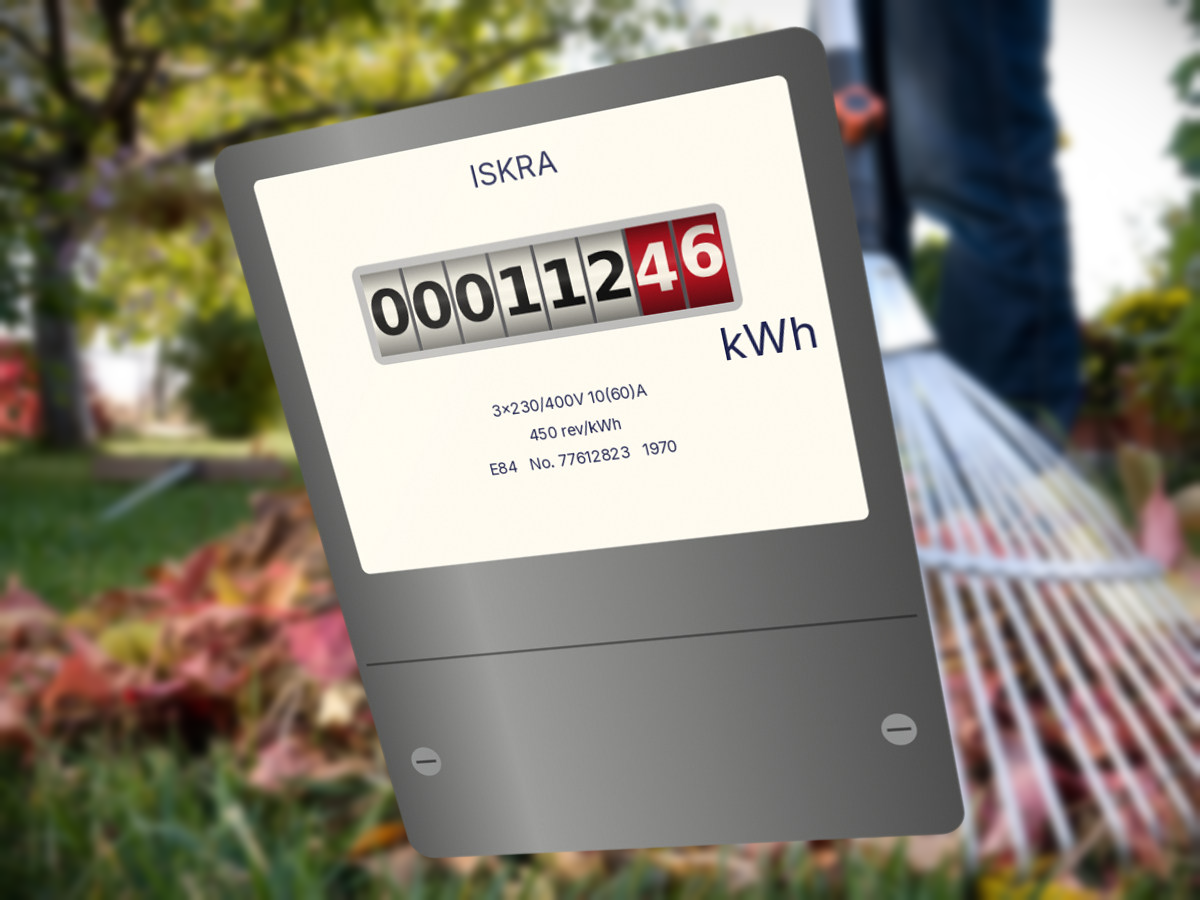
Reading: 112.46; kWh
